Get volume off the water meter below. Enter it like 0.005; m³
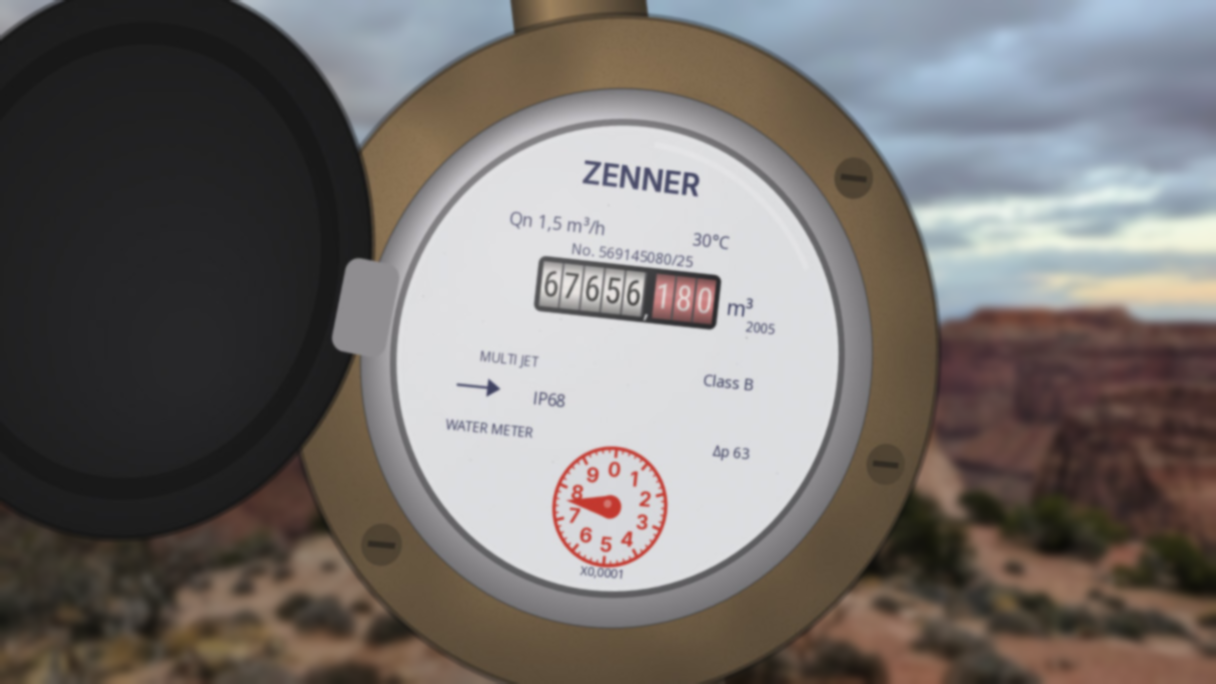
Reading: 67656.1807; m³
